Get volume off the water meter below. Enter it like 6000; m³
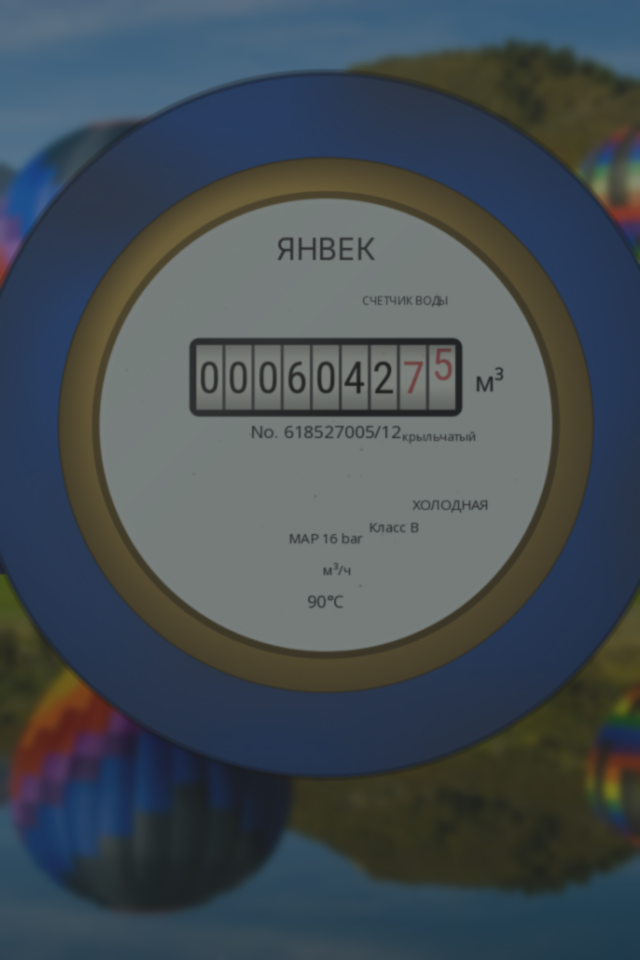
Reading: 6042.75; m³
